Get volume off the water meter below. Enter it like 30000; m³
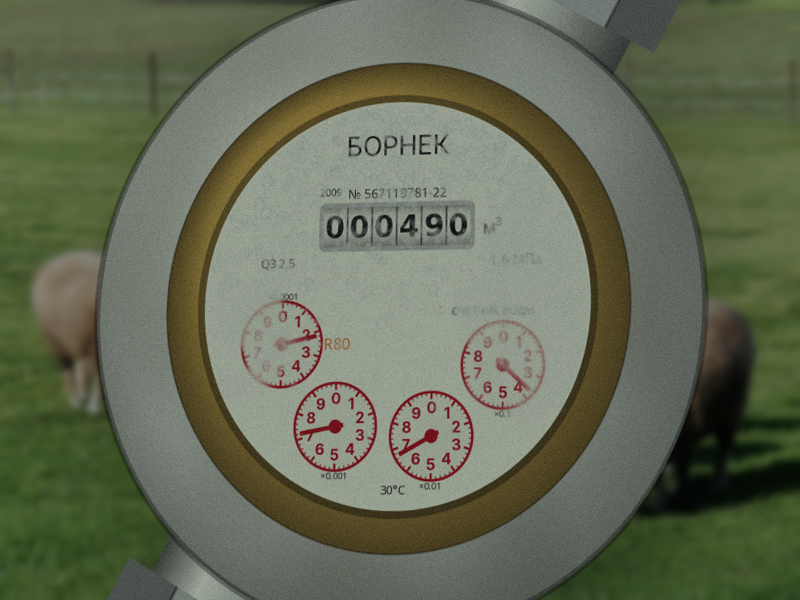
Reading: 490.3672; m³
